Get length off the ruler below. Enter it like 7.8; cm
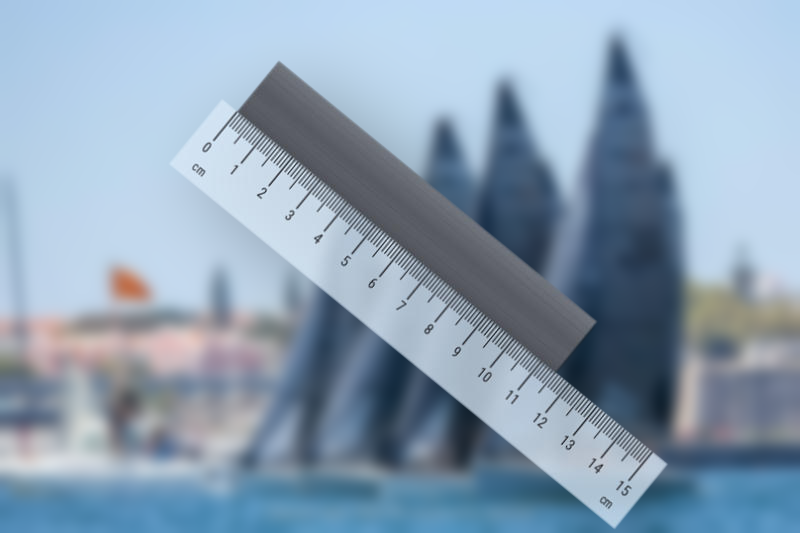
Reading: 11.5; cm
